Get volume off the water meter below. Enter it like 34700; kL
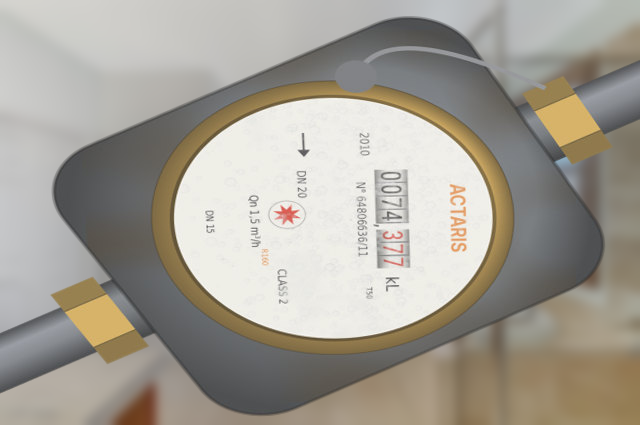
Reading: 74.377; kL
